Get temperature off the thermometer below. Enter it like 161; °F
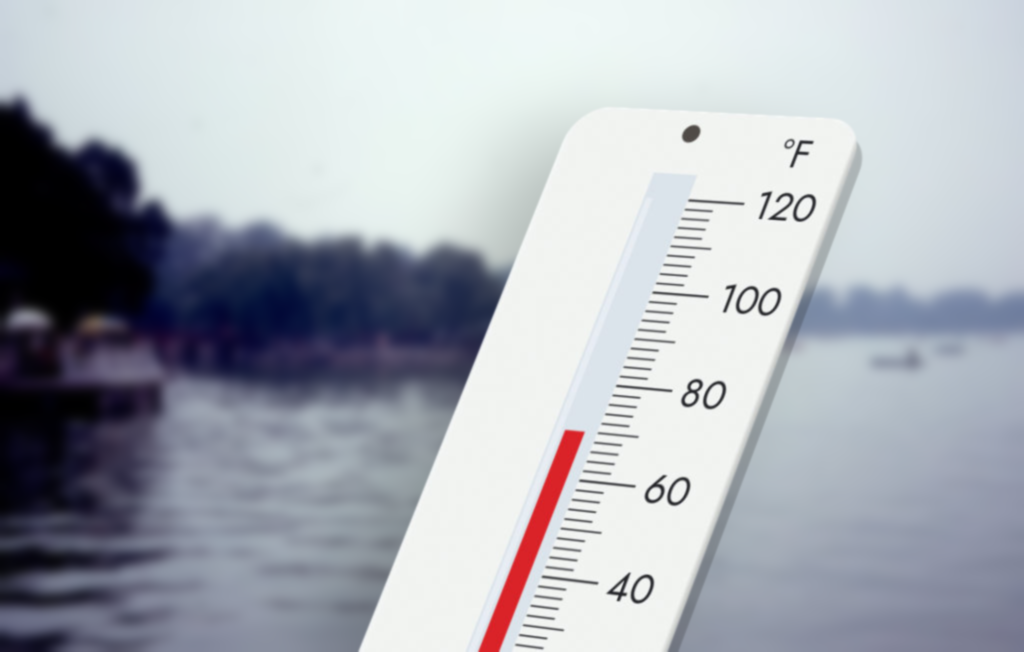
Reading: 70; °F
